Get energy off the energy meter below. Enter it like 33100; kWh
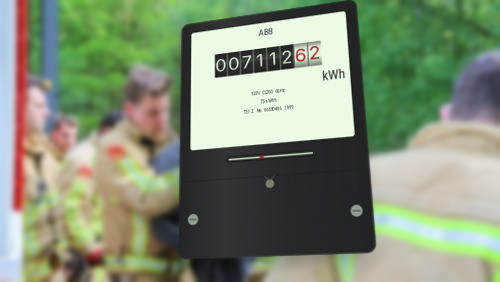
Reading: 7112.62; kWh
